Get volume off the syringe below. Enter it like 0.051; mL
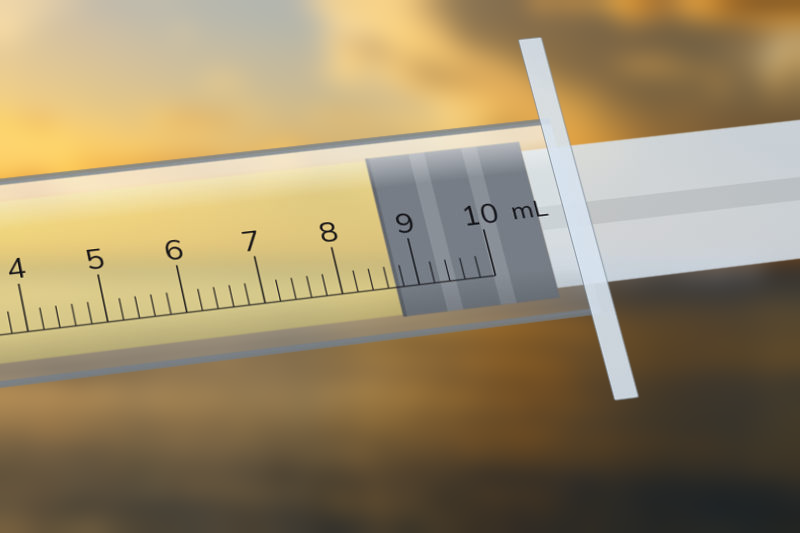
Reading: 8.7; mL
